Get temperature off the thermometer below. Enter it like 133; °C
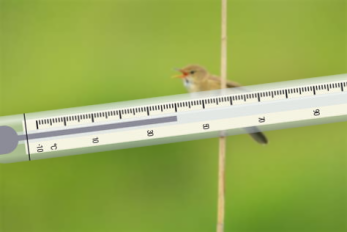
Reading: 40; °C
